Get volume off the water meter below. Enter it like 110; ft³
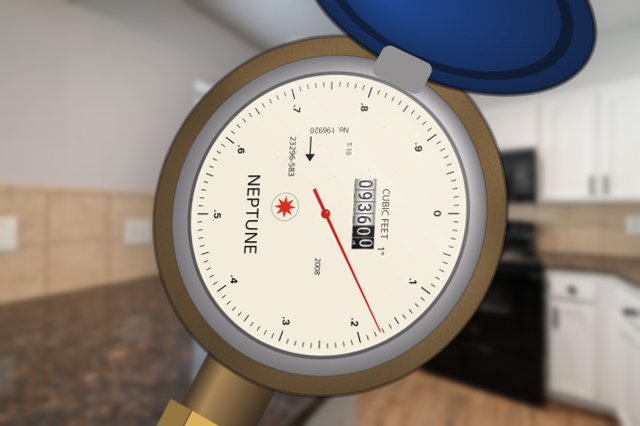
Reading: 93600.17; ft³
